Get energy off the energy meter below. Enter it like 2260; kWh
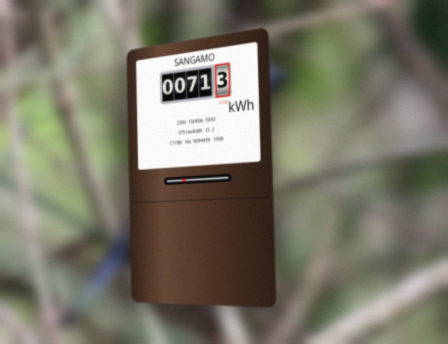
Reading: 71.3; kWh
